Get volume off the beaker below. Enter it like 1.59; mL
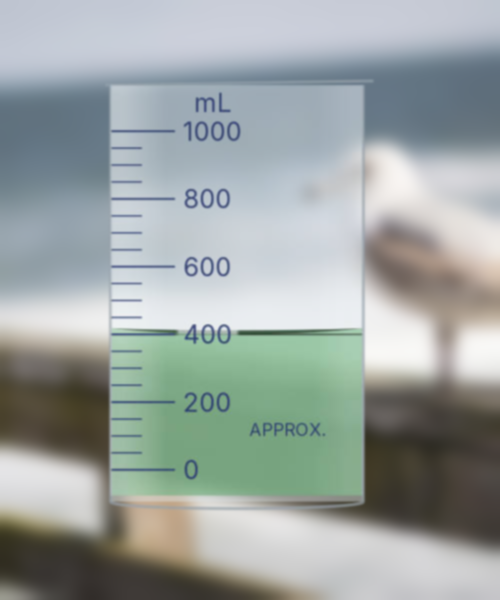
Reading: 400; mL
